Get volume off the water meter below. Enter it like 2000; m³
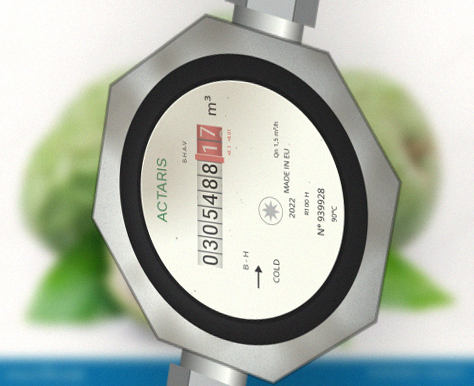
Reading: 305488.17; m³
